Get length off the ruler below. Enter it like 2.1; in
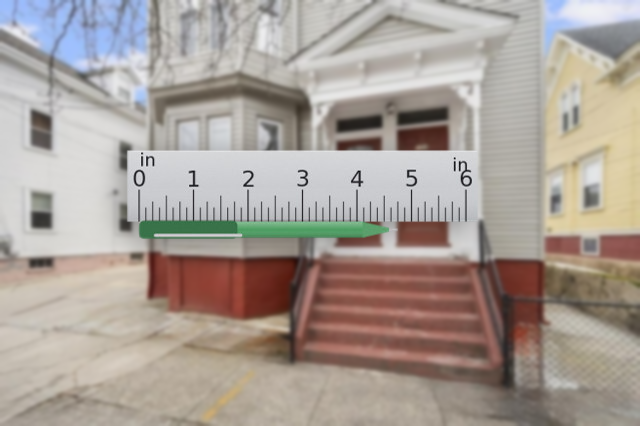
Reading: 4.75; in
